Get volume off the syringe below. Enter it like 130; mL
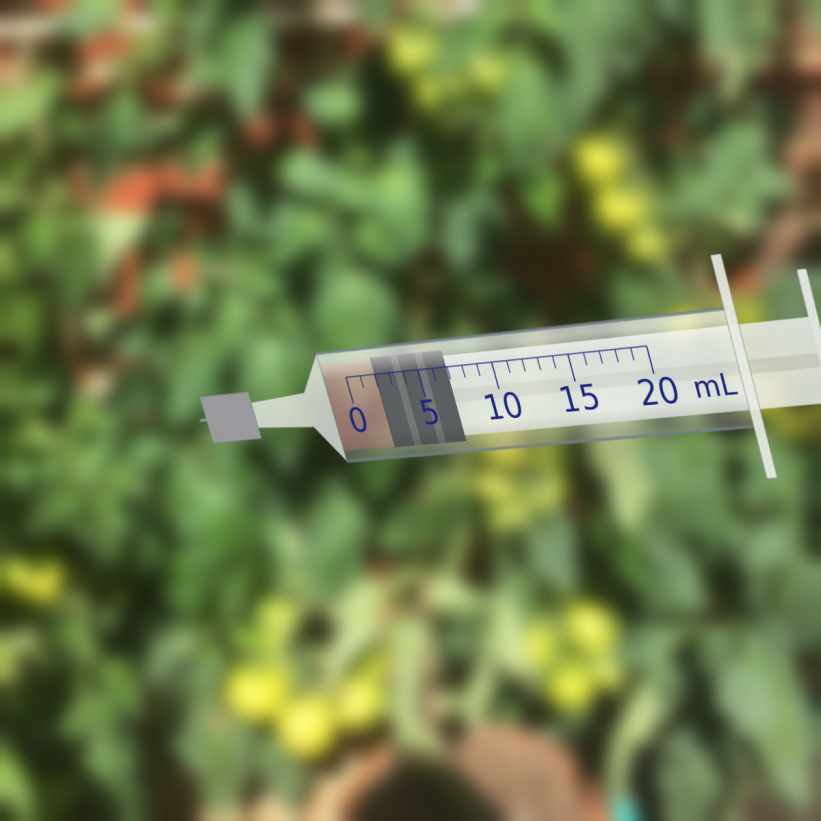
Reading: 2; mL
